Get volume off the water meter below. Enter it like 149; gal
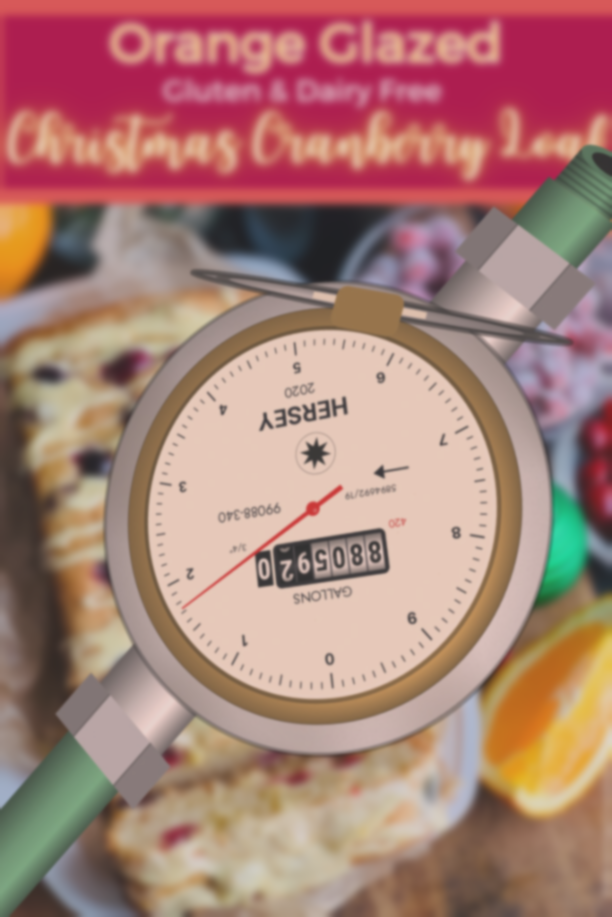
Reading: 8805921.7; gal
